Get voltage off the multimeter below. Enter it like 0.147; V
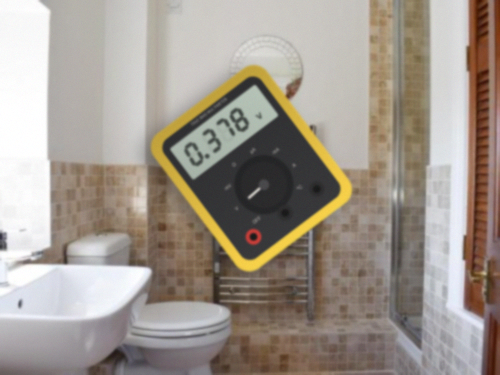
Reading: 0.378; V
